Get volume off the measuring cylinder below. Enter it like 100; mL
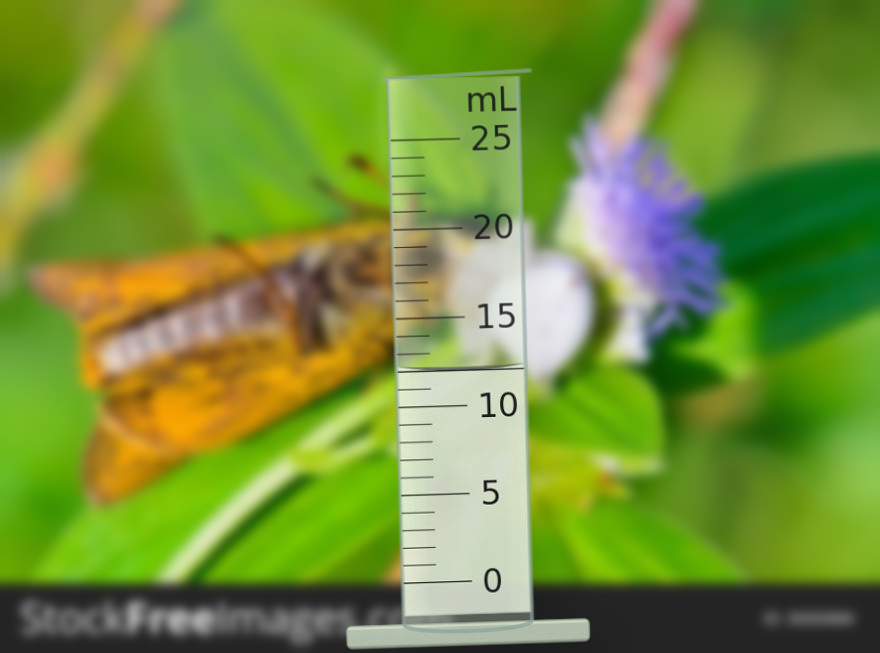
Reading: 12; mL
